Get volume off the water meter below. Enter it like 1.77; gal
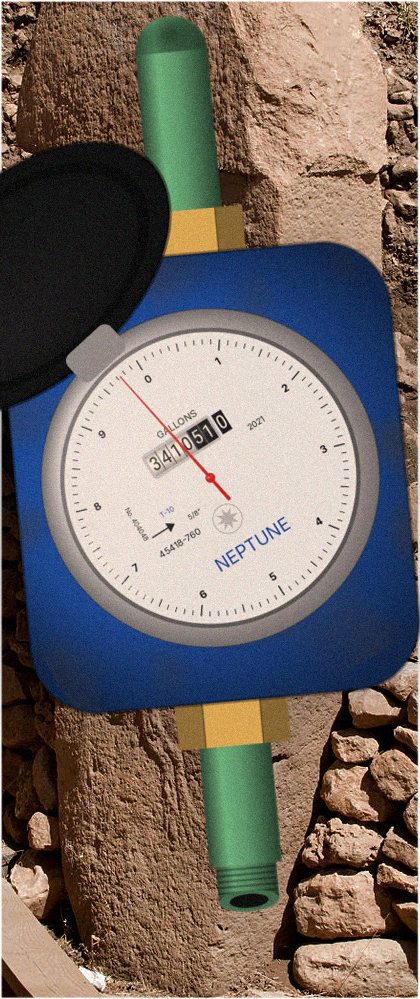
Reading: 3410509.7; gal
